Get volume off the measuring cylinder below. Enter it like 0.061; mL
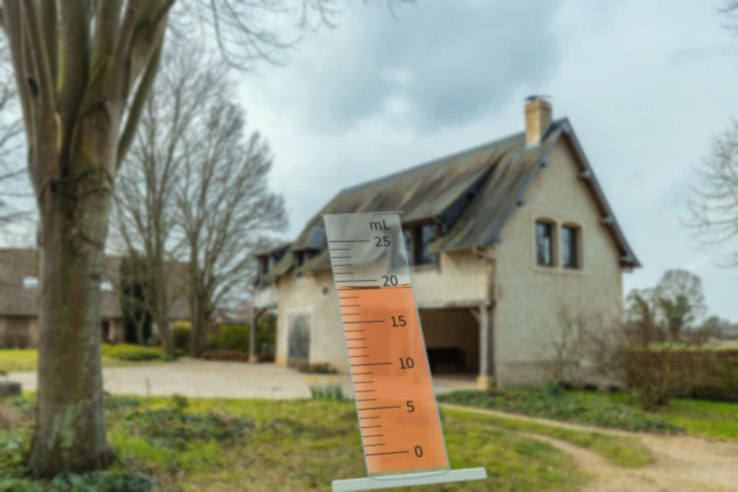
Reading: 19; mL
